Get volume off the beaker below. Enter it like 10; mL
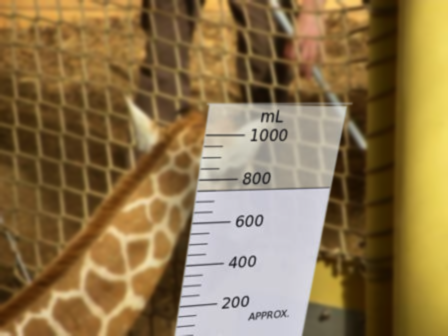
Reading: 750; mL
